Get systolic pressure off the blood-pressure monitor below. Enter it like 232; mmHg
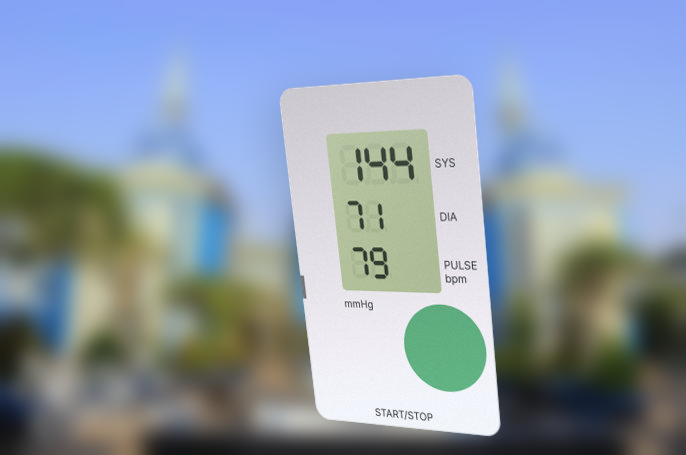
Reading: 144; mmHg
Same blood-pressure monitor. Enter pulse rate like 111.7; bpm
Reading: 79; bpm
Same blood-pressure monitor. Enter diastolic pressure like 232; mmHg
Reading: 71; mmHg
